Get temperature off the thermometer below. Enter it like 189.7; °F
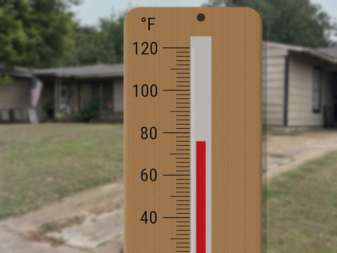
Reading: 76; °F
